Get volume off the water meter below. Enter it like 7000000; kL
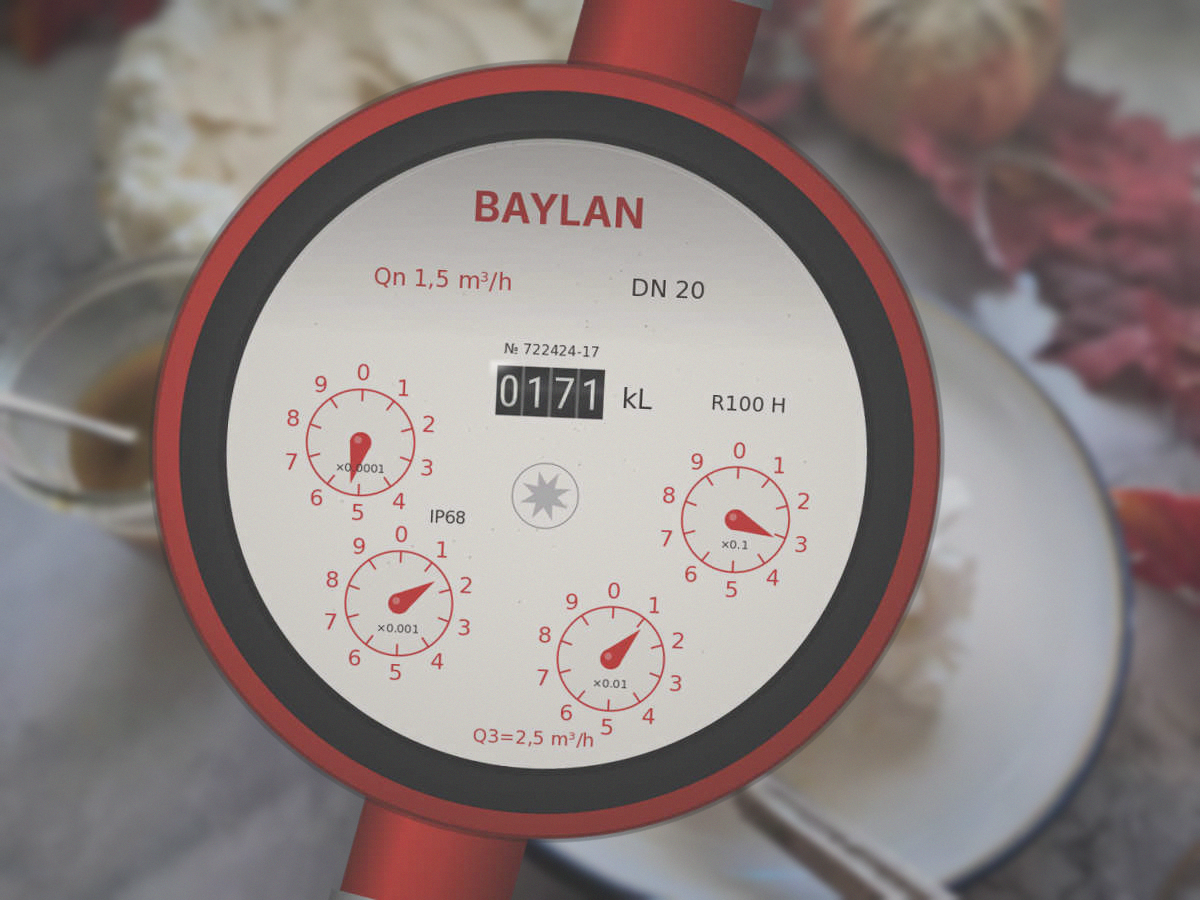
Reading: 171.3115; kL
